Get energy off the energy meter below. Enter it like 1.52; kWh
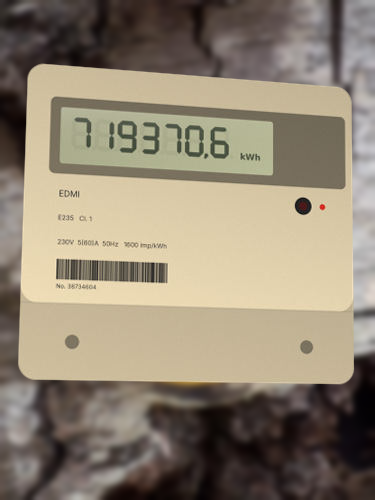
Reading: 719370.6; kWh
